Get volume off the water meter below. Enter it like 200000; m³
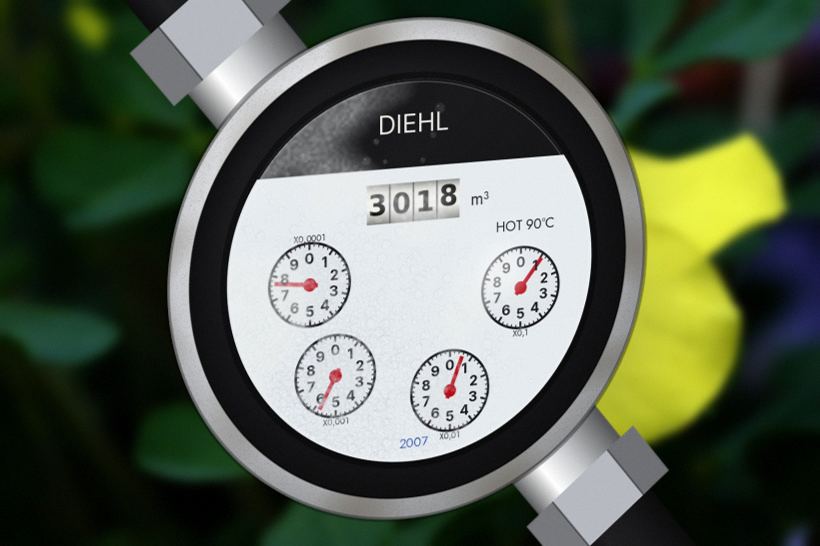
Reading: 3018.1057; m³
